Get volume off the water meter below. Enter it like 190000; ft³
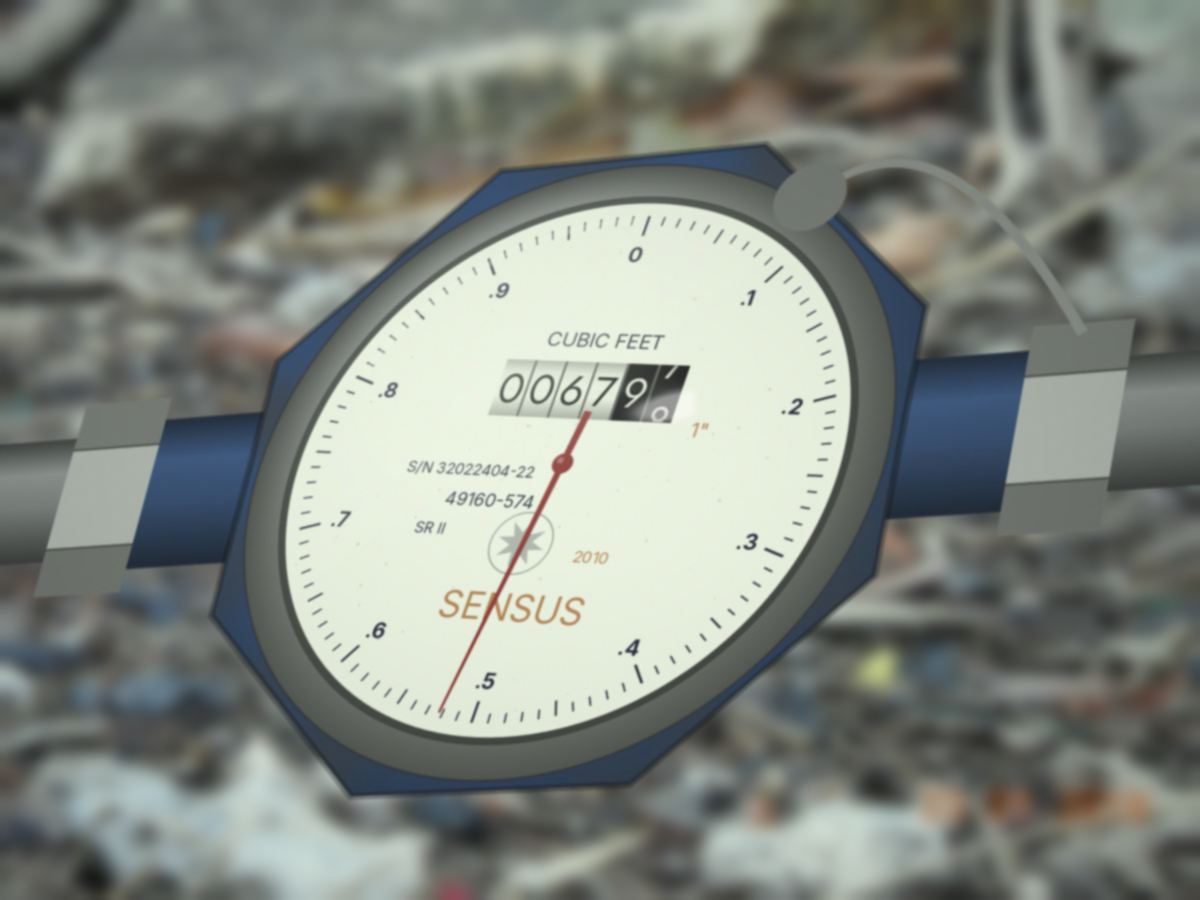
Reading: 6797.52; ft³
